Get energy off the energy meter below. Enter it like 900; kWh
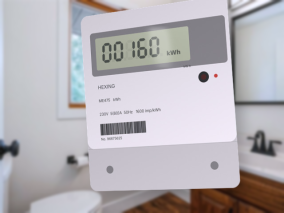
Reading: 160; kWh
